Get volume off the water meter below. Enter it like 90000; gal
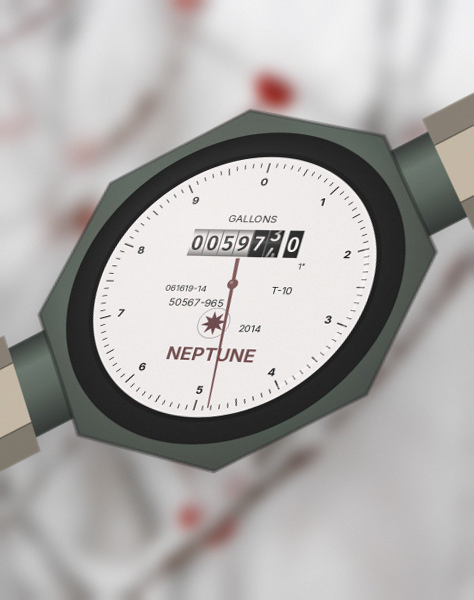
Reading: 59734.8; gal
